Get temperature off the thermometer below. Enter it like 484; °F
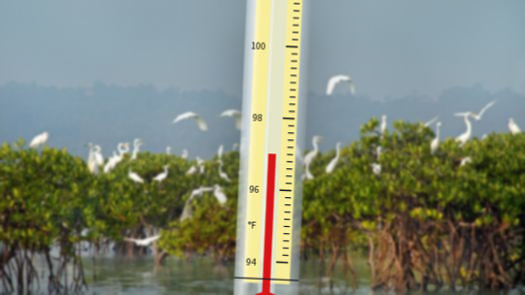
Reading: 97; °F
